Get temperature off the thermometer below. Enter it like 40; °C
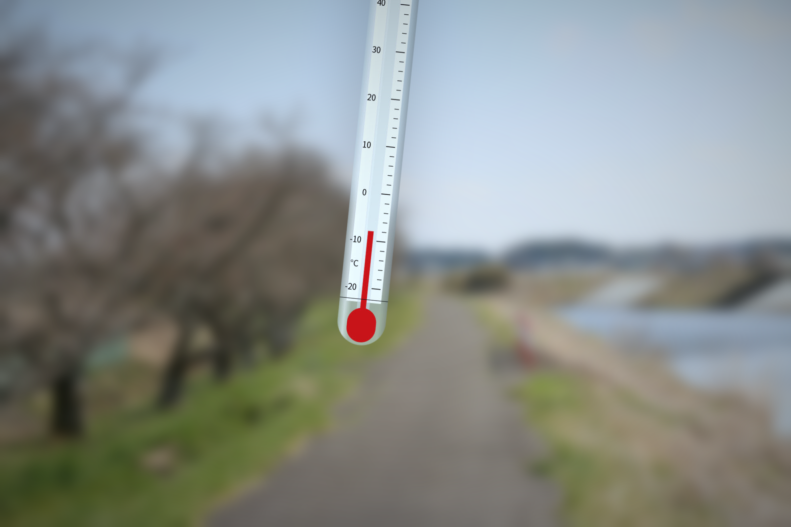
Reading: -8; °C
